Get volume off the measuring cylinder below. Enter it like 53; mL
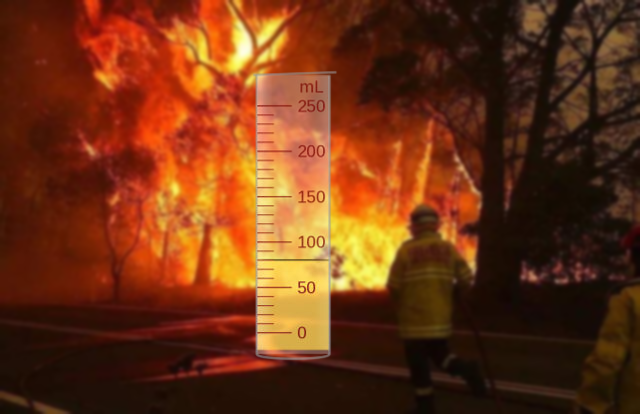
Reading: 80; mL
